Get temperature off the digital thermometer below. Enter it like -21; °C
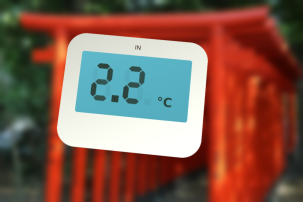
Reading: 2.2; °C
